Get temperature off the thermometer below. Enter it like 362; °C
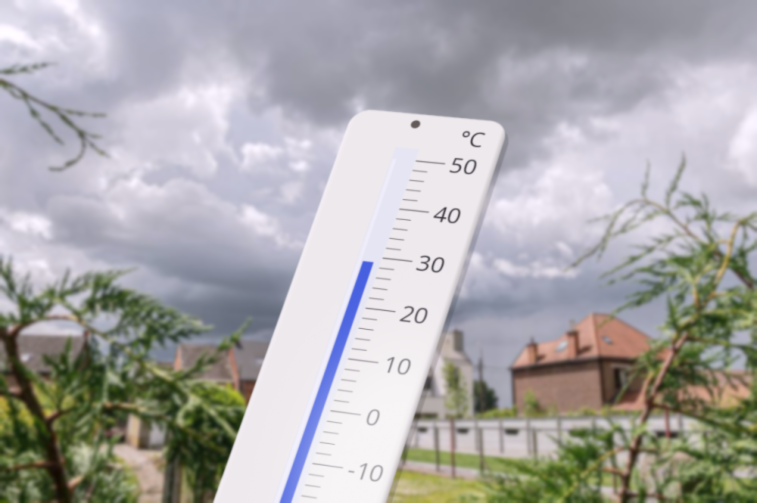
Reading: 29; °C
